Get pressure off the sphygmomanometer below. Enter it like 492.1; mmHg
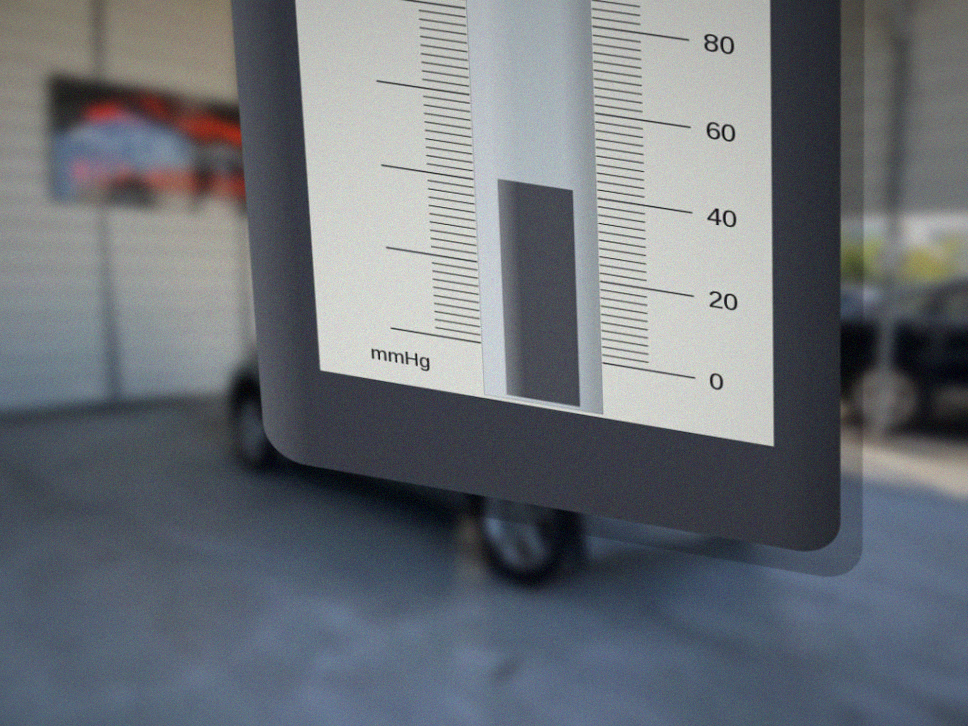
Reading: 41; mmHg
